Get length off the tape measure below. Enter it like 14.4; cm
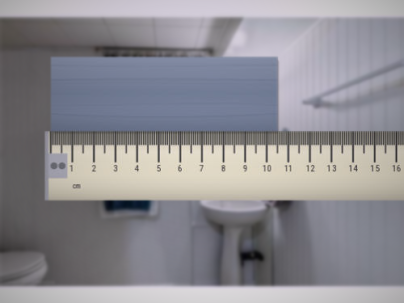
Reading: 10.5; cm
